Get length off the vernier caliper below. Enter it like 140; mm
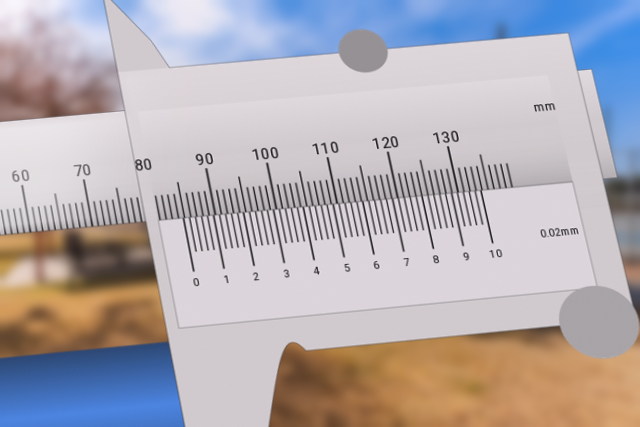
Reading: 84.8; mm
